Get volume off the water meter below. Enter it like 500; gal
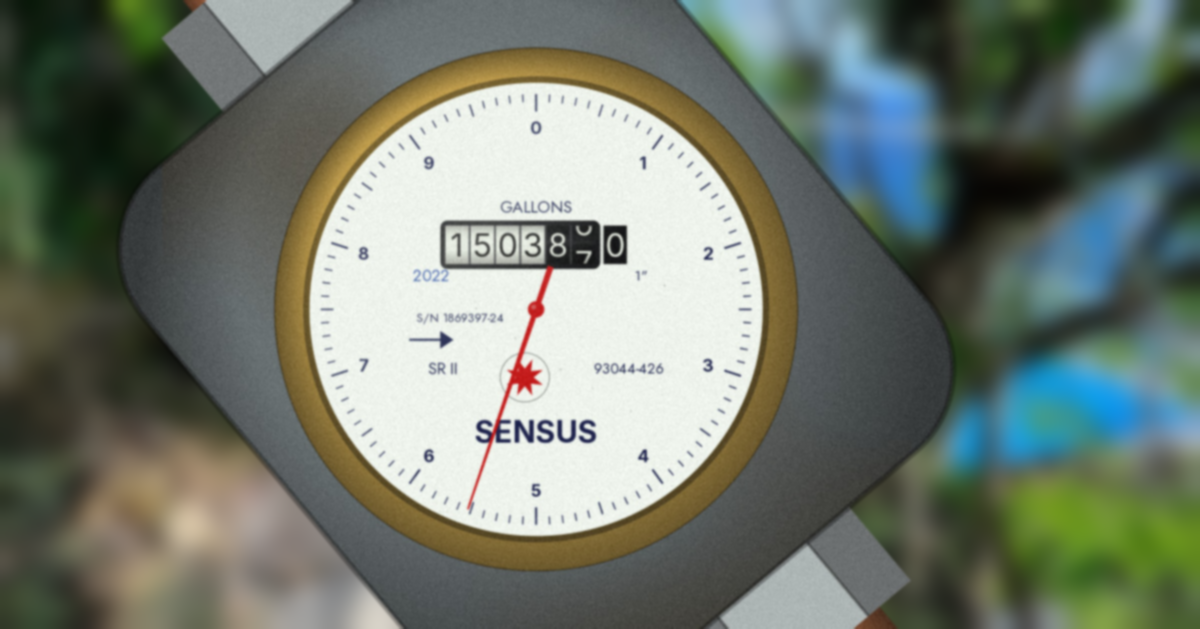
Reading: 1503865.5; gal
